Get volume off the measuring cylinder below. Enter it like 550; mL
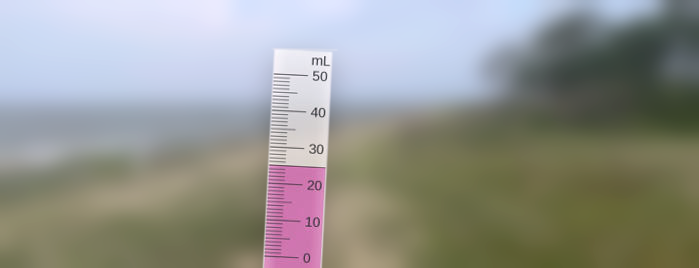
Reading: 25; mL
